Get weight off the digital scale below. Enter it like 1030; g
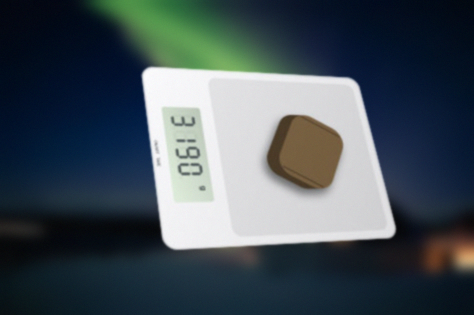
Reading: 3190; g
